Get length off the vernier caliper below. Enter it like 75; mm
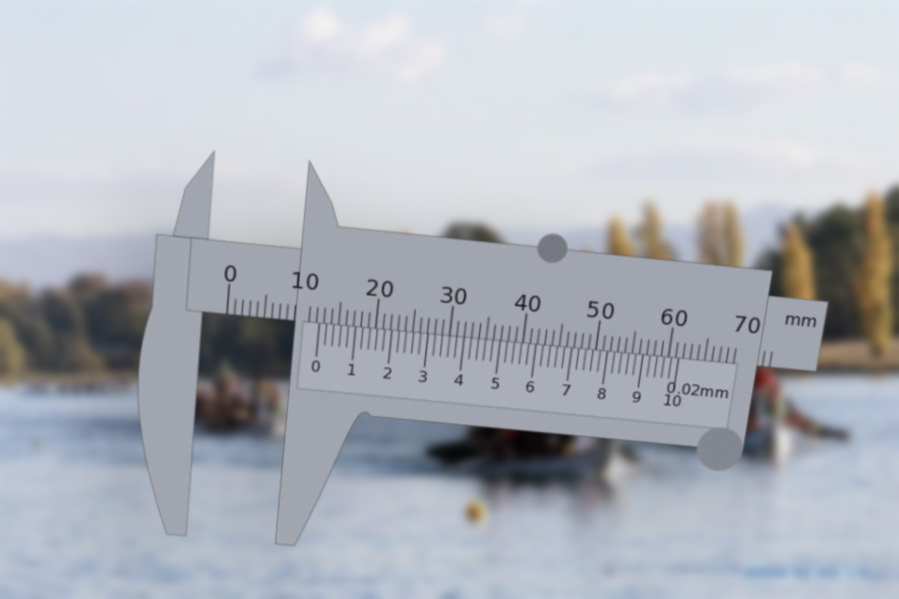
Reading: 12.4; mm
